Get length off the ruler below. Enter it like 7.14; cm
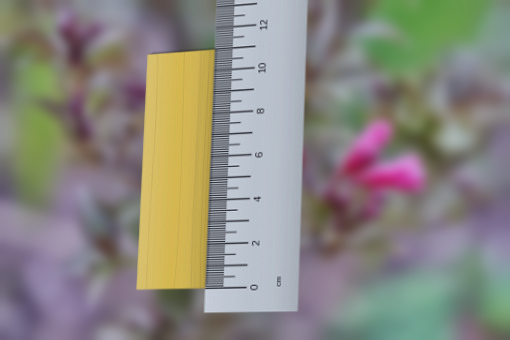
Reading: 11; cm
